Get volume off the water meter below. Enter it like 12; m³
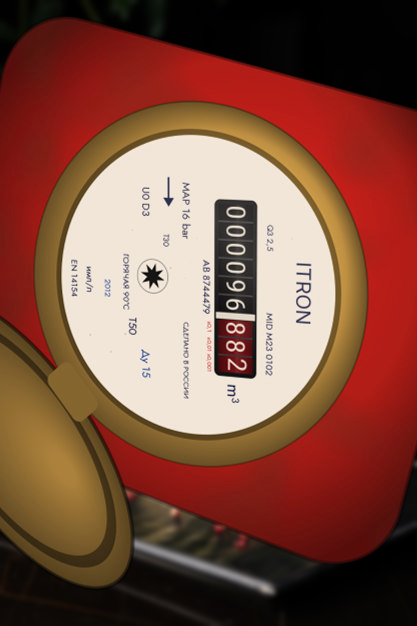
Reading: 96.882; m³
